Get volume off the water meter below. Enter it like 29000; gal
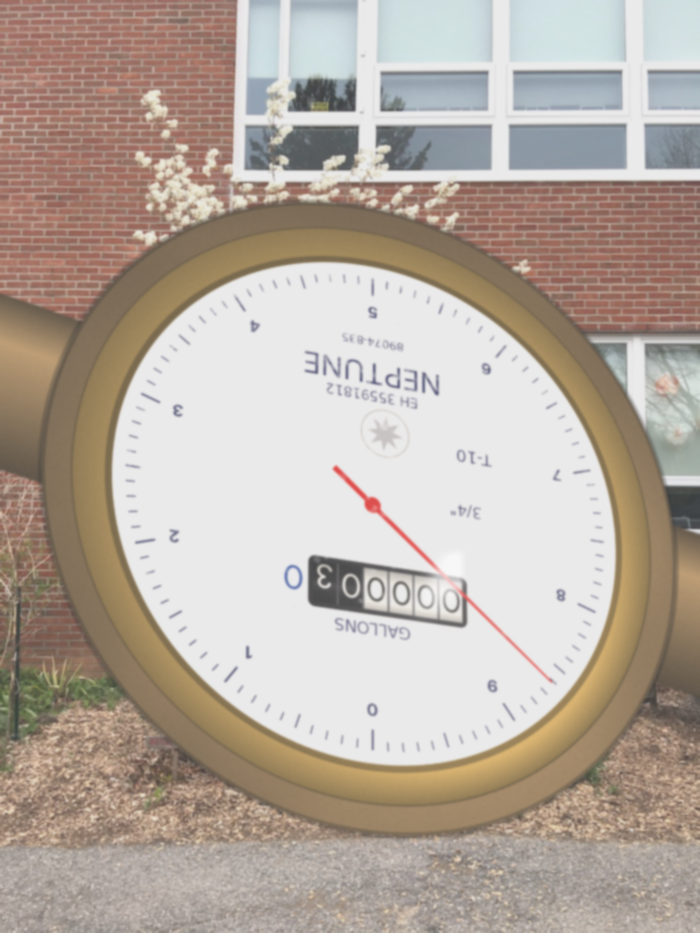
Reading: 28.6; gal
